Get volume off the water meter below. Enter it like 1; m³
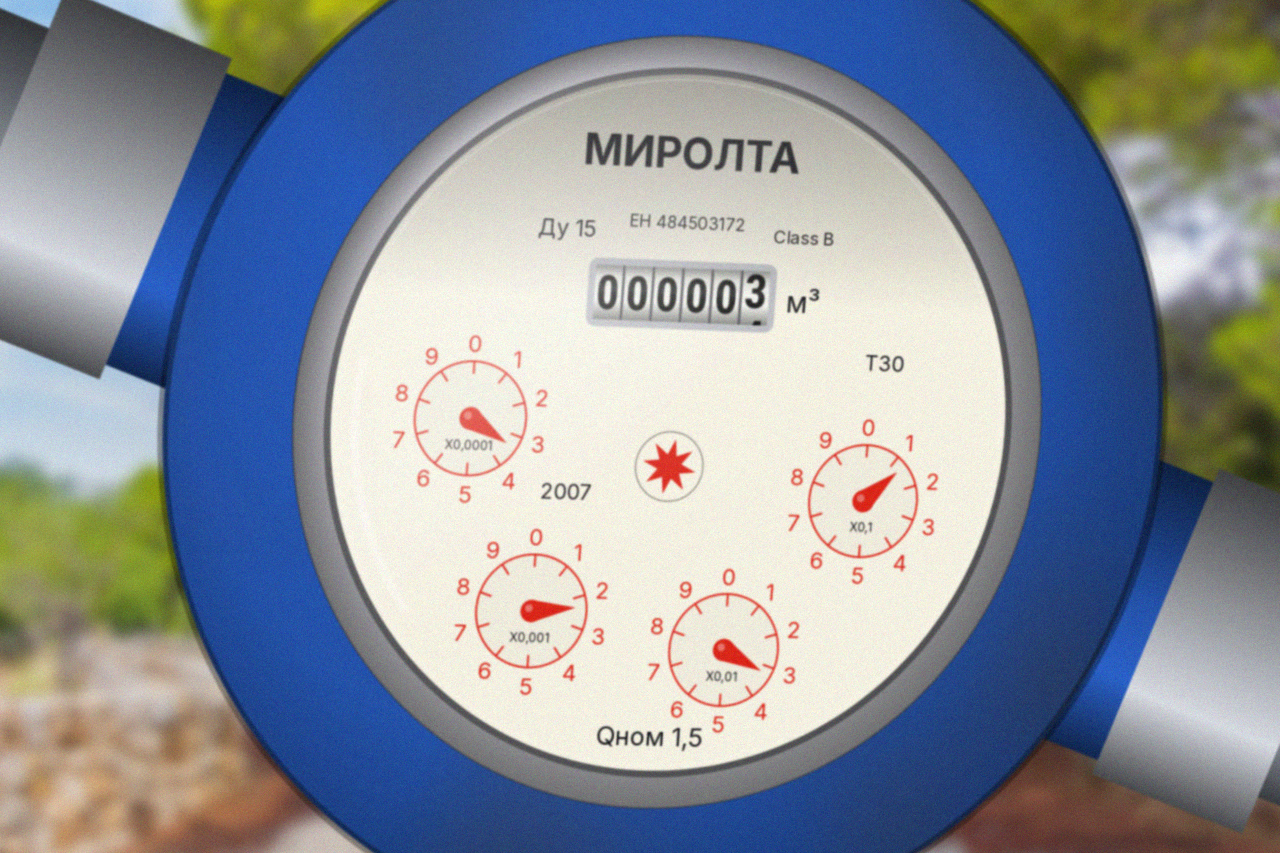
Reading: 3.1323; m³
